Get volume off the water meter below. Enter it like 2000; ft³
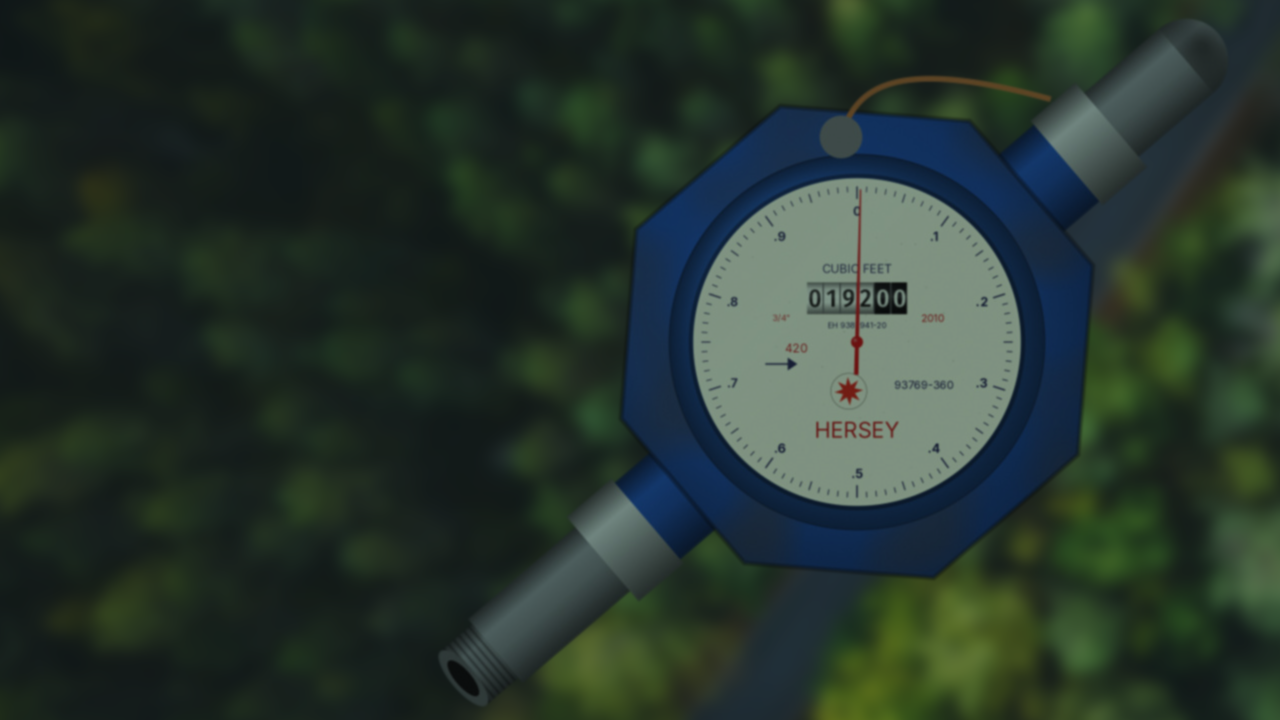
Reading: 19200.00; ft³
